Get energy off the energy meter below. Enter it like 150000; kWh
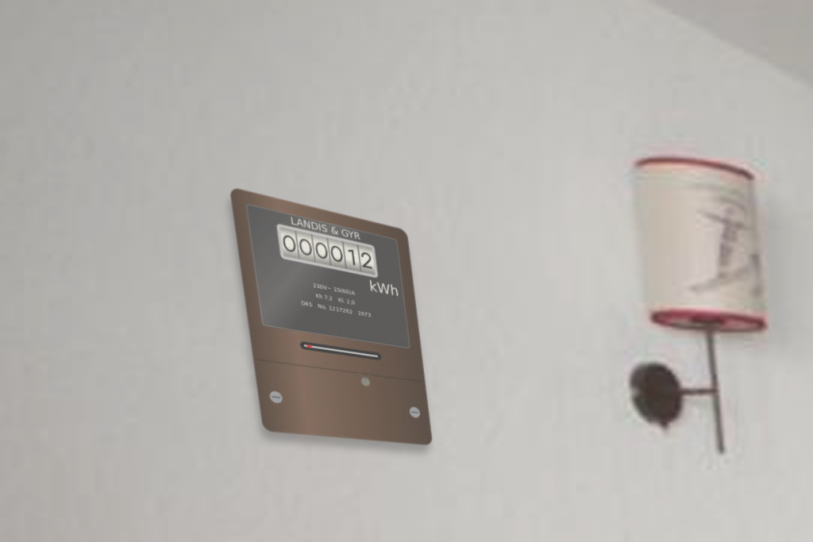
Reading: 12; kWh
